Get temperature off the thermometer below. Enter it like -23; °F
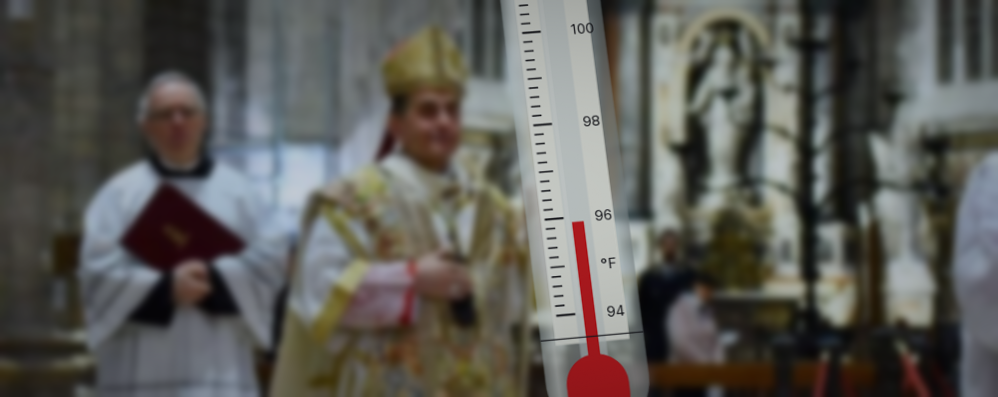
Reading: 95.9; °F
